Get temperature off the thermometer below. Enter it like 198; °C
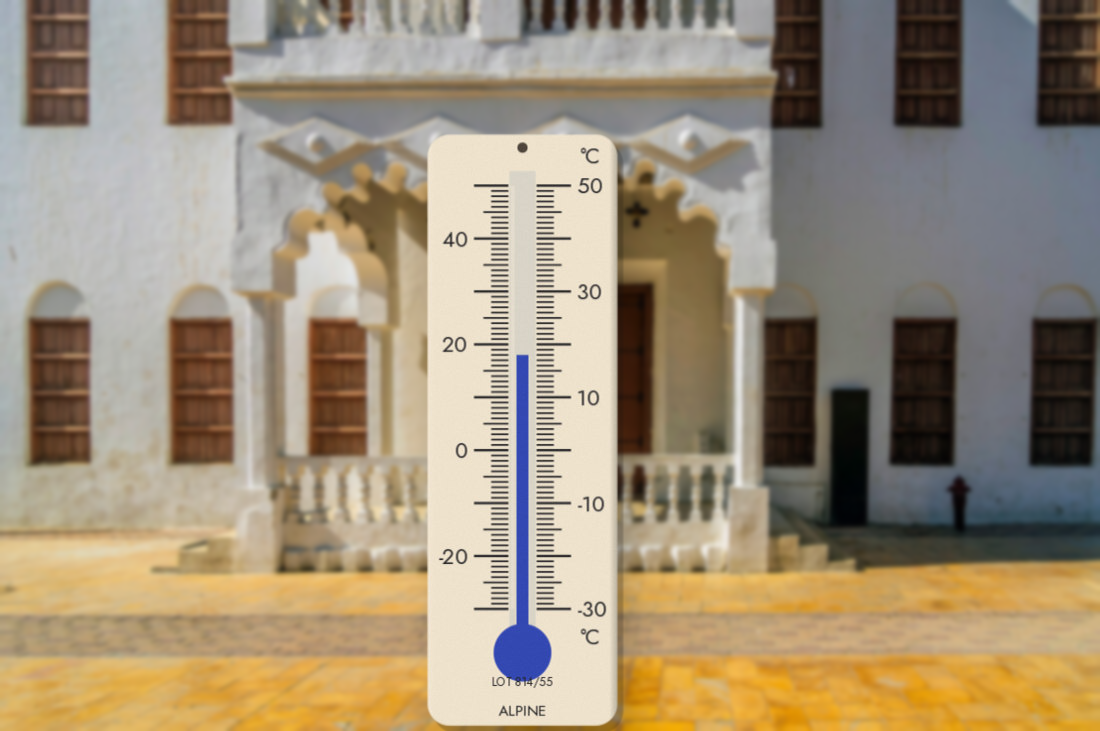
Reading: 18; °C
